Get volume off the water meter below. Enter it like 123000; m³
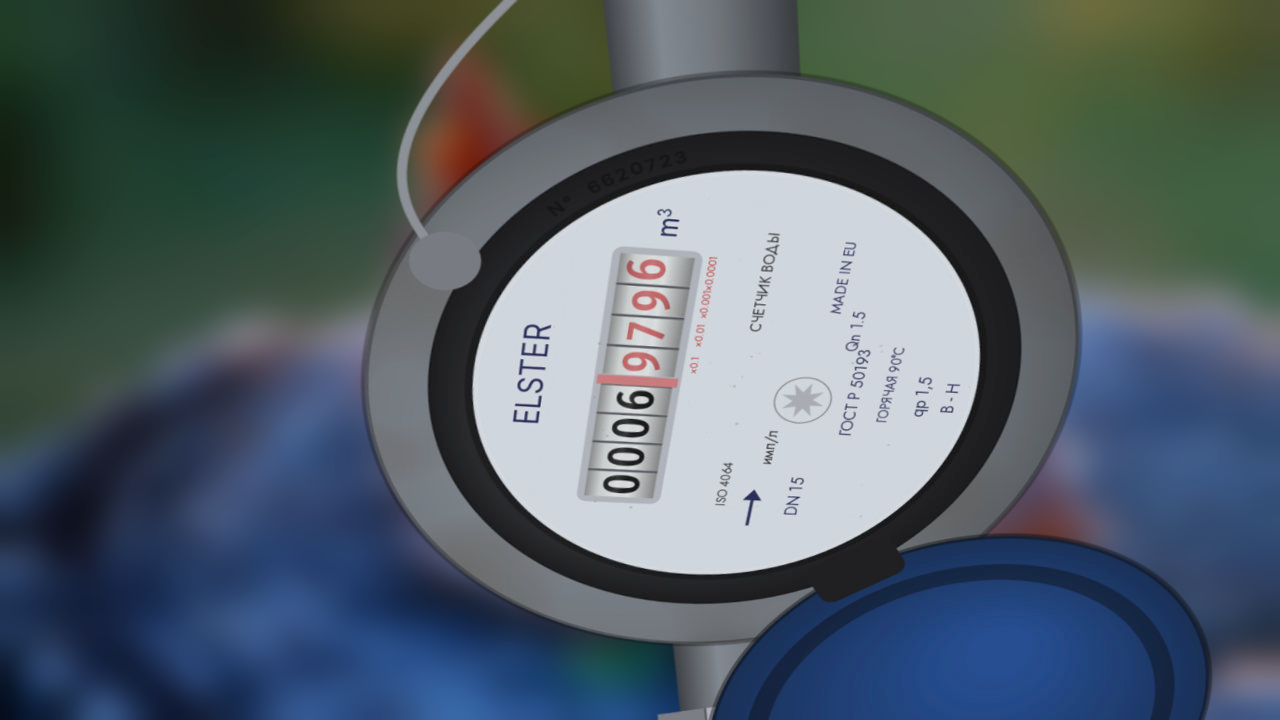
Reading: 6.9796; m³
